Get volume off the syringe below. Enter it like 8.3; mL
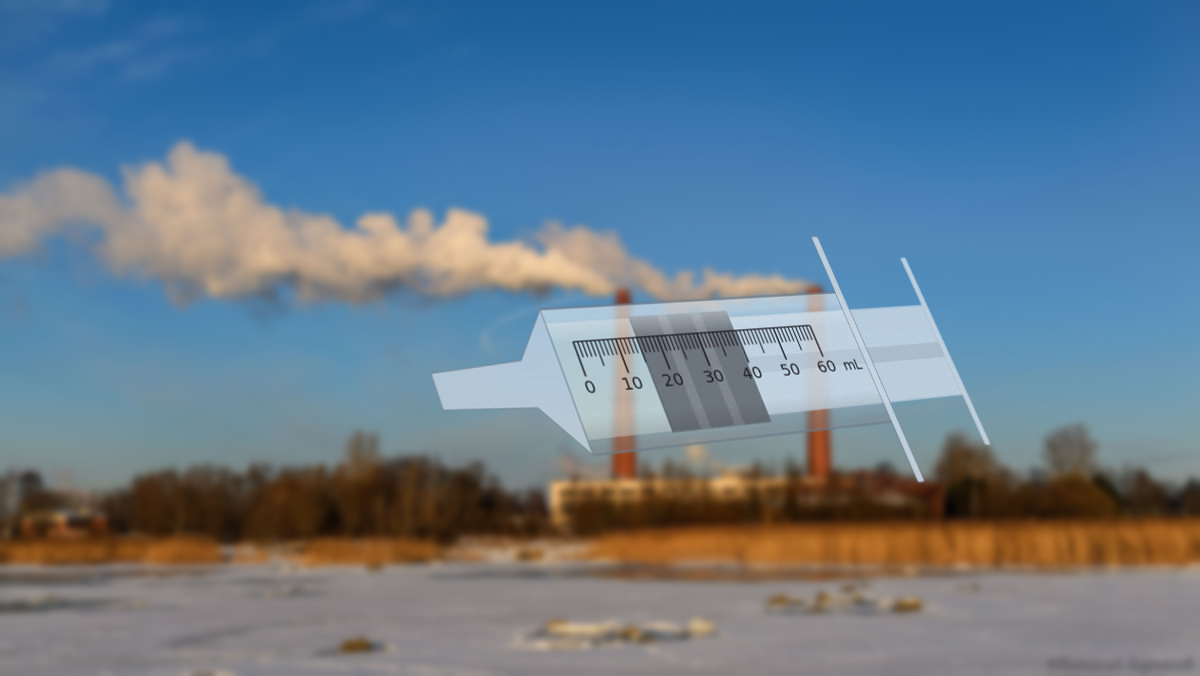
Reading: 15; mL
